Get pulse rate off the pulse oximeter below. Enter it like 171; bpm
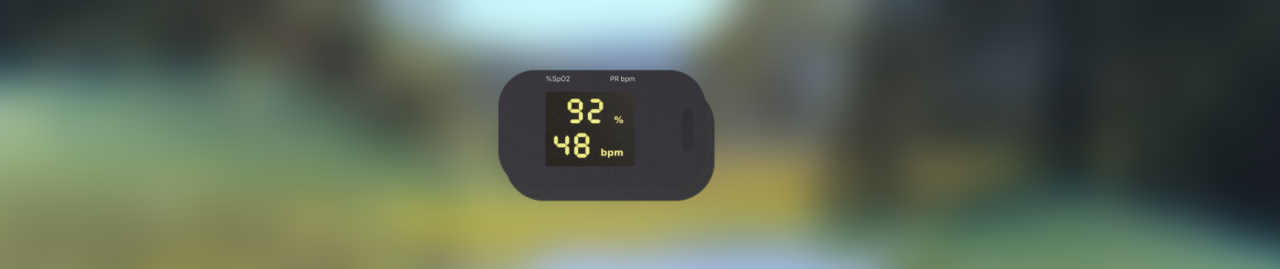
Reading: 48; bpm
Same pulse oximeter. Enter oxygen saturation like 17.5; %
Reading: 92; %
